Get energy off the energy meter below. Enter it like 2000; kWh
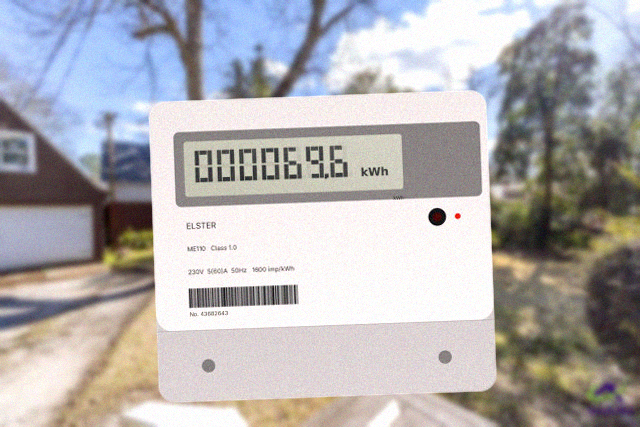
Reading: 69.6; kWh
